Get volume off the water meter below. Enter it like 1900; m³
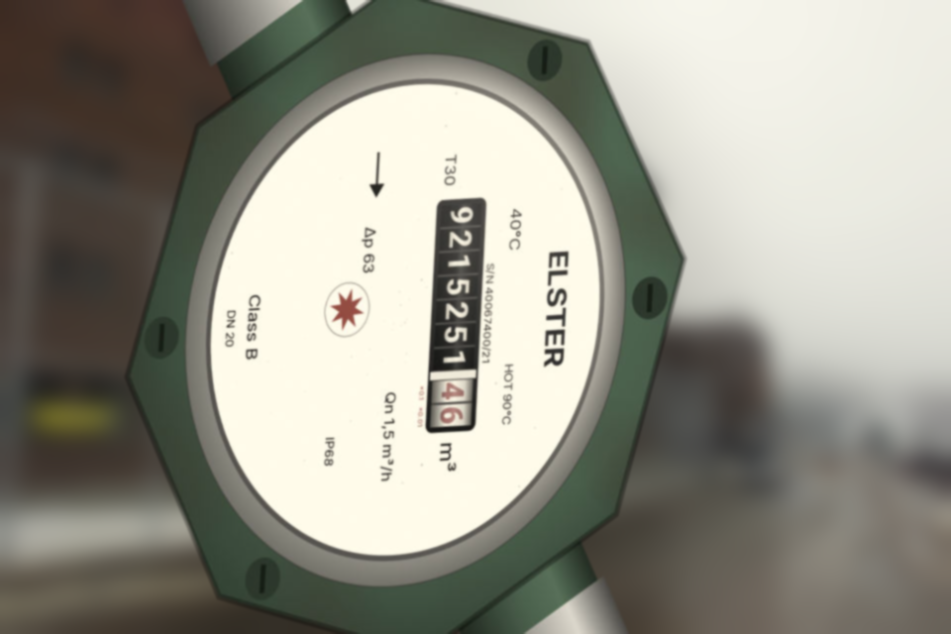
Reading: 9215251.46; m³
